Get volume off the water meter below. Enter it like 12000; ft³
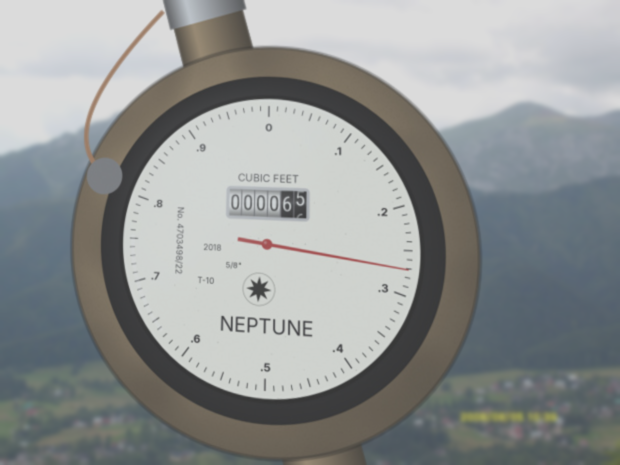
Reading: 65.27; ft³
